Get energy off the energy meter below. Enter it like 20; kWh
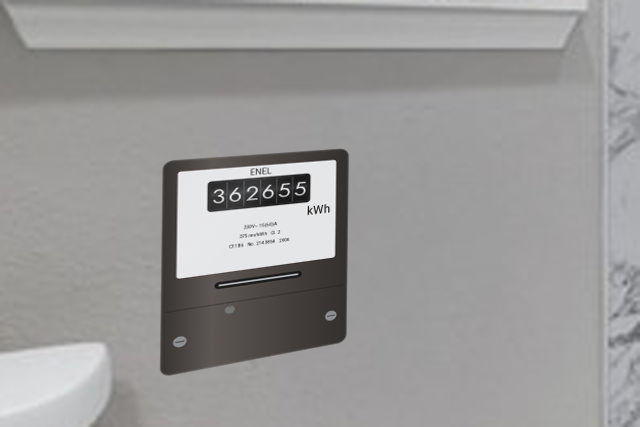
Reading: 362655; kWh
